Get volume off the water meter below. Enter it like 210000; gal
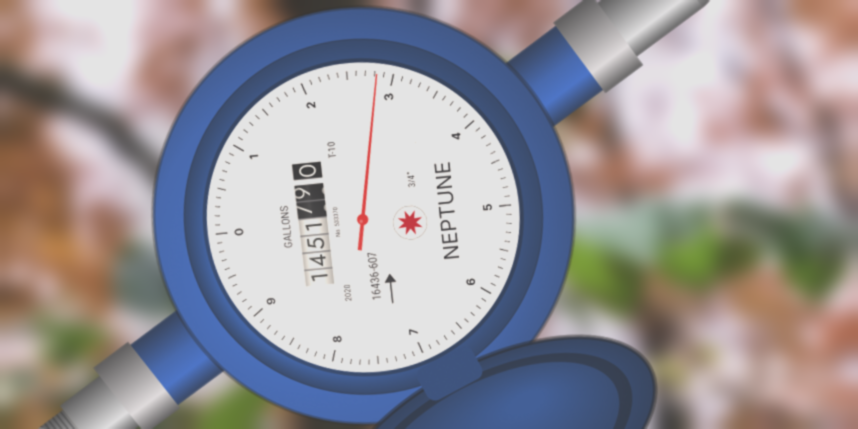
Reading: 1451792.8; gal
